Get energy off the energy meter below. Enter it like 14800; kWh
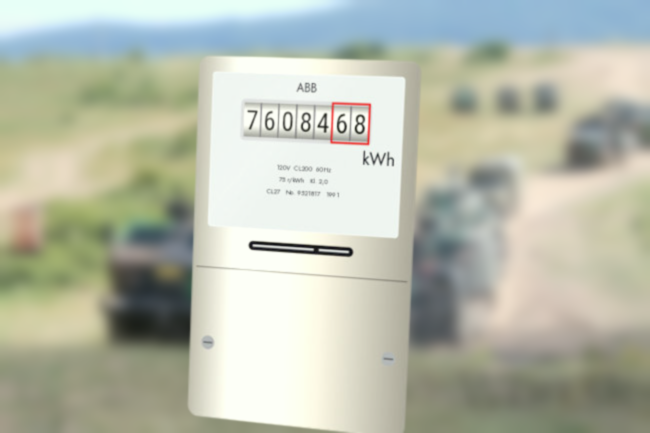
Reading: 76084.68; kWh
